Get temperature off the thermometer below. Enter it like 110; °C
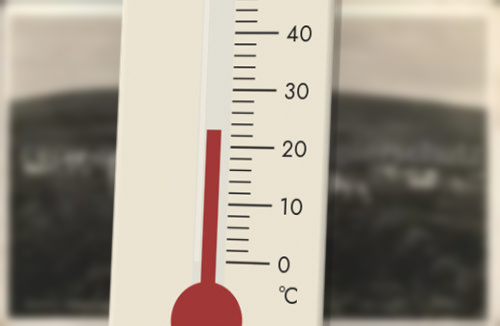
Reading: 23; °C
